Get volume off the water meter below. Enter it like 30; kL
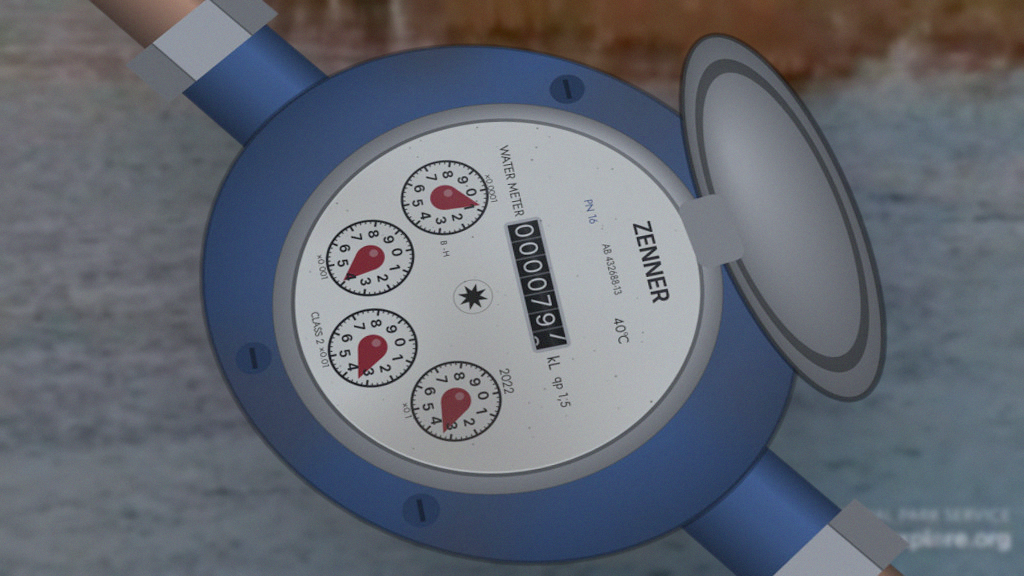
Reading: 797.3340; kL
